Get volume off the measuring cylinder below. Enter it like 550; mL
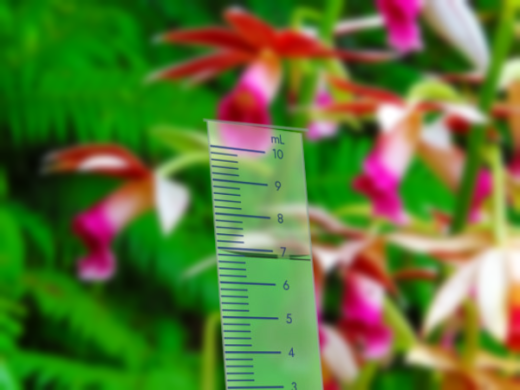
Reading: 6.8; mL
